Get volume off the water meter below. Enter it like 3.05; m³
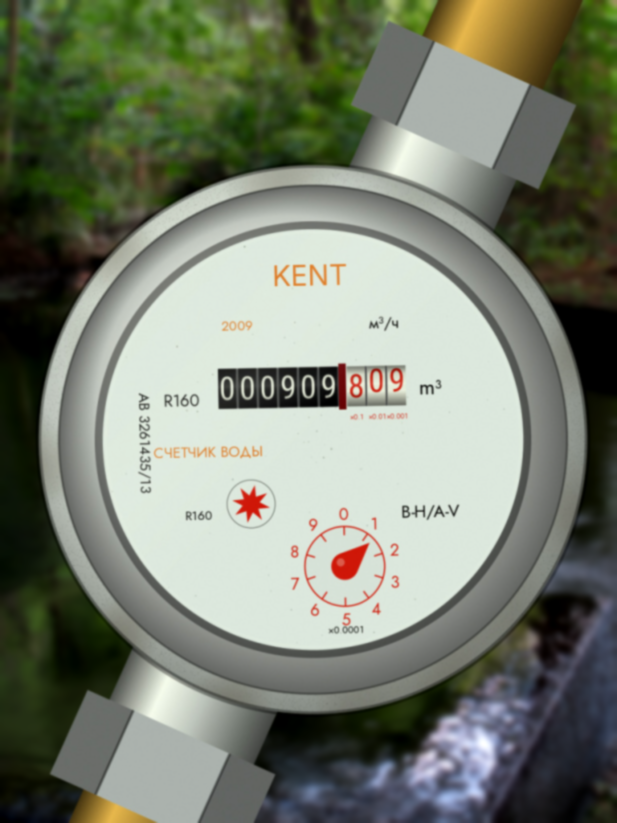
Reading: 909.8091; m³
